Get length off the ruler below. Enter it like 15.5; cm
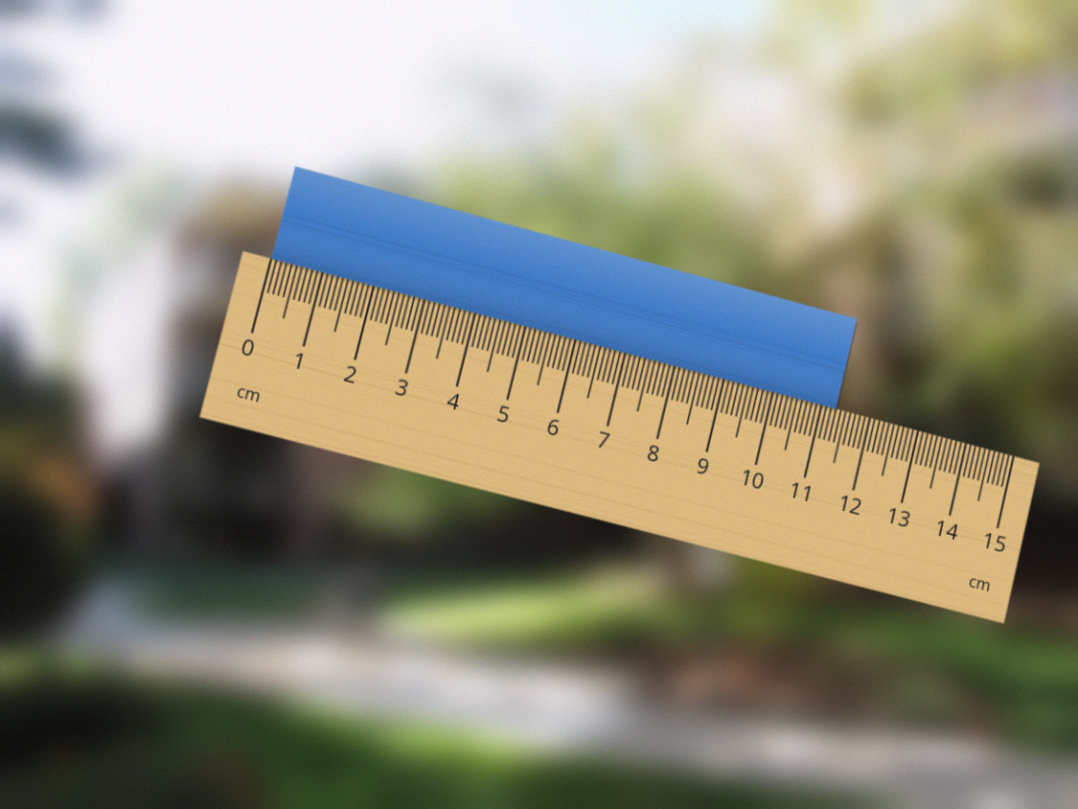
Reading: 11.3; cm
